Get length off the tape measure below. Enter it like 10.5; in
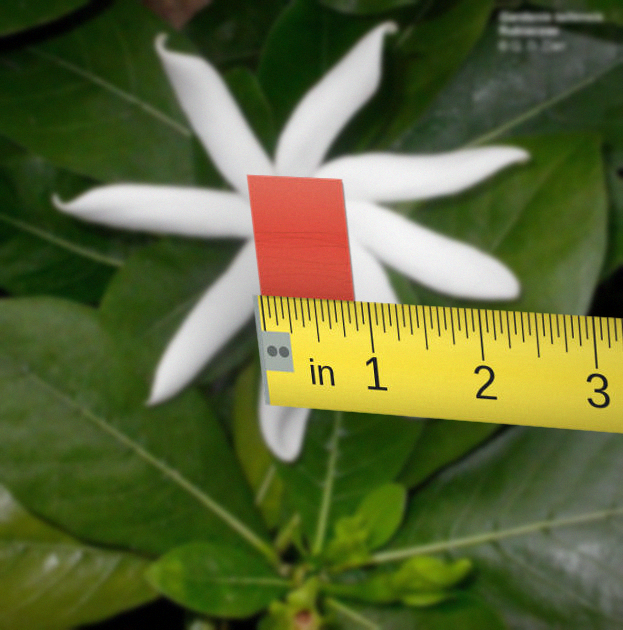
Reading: 0.875; in
